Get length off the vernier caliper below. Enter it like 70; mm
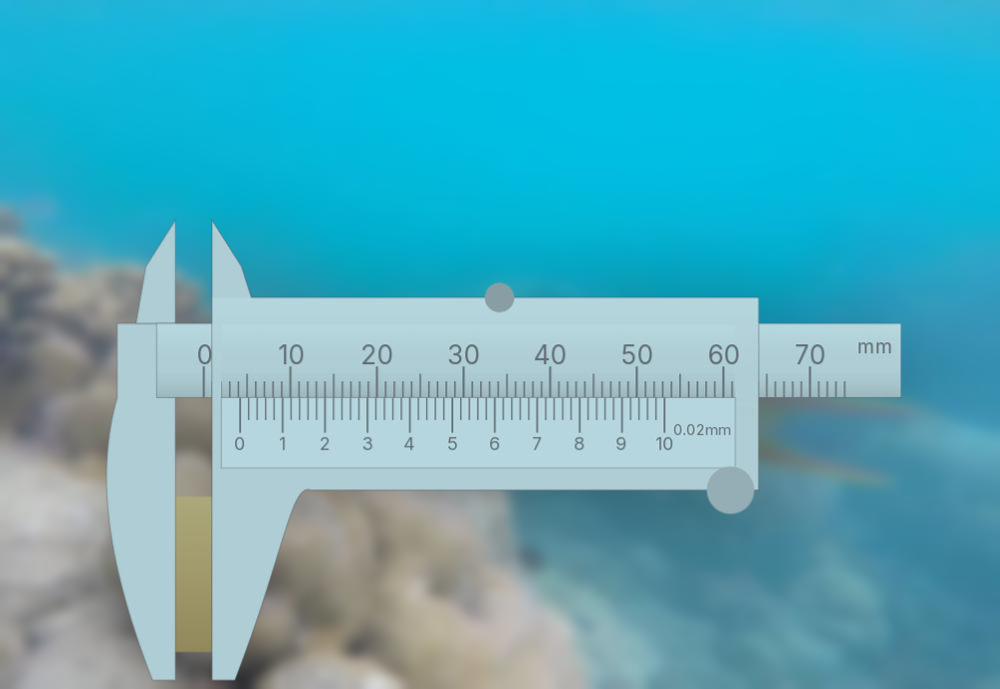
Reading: 4.2; mm
